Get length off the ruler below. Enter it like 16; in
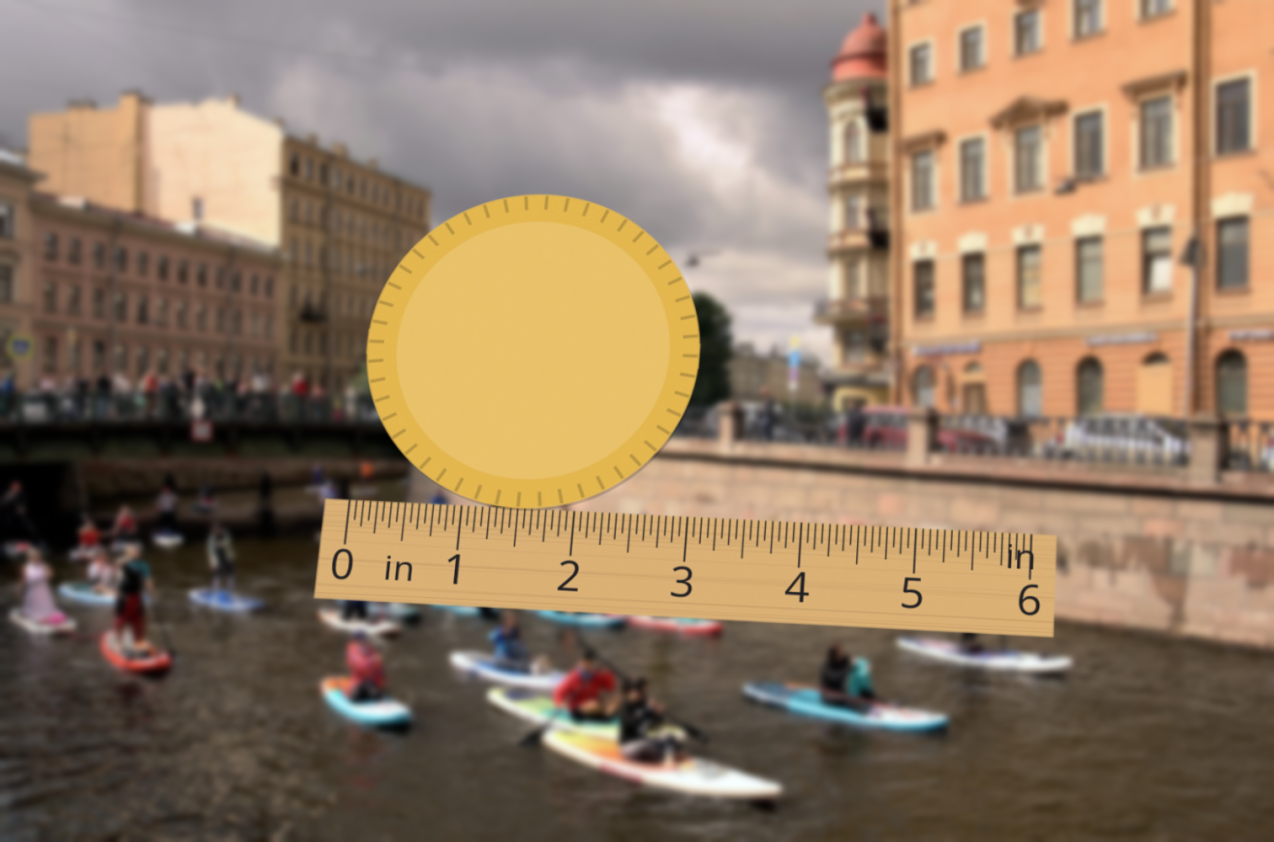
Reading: 3; in
